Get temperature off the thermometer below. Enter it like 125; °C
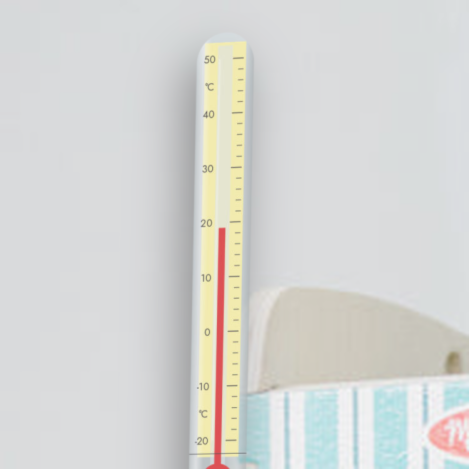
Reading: 19; °C
